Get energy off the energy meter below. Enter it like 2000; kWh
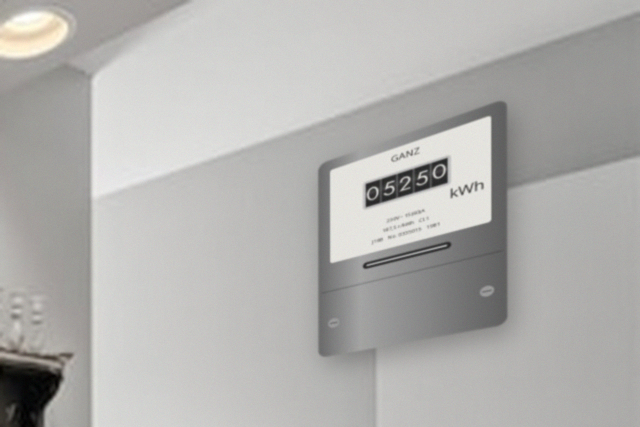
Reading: 5250; kWh
